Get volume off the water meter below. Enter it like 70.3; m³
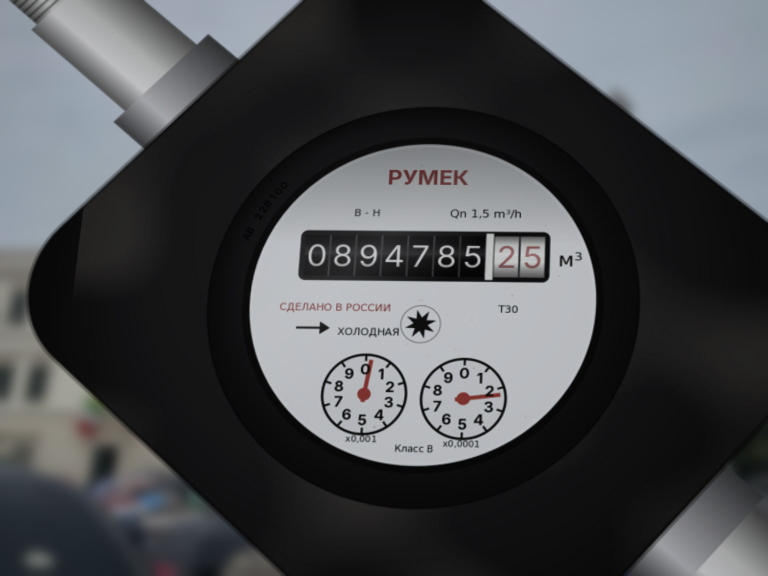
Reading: 894785.2502; m³
